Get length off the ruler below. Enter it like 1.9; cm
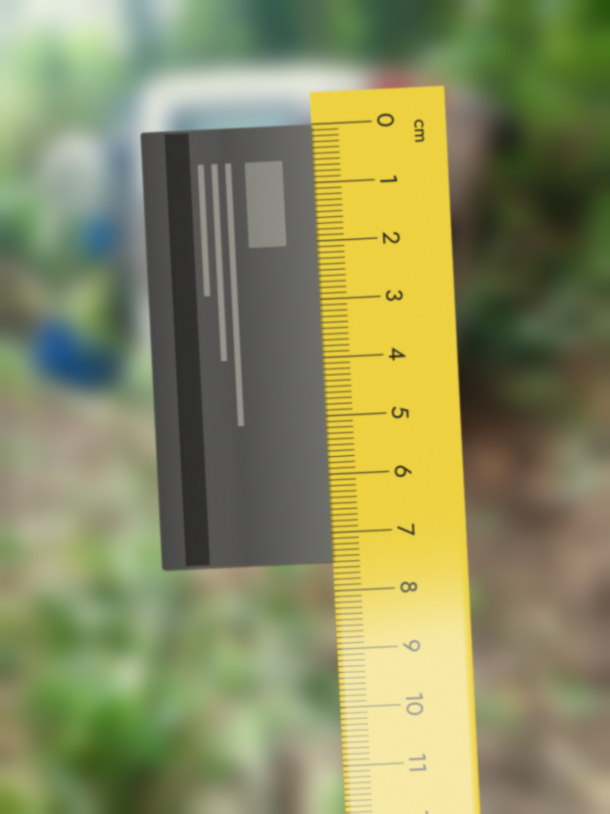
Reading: 7.5; cm
